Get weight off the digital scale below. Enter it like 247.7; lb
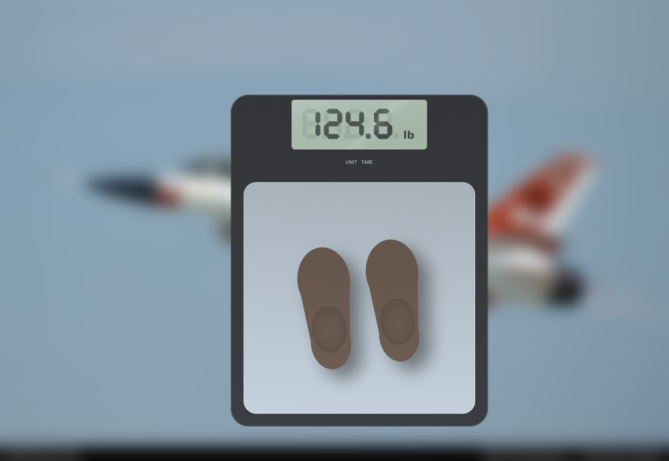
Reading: 124.6; lb
